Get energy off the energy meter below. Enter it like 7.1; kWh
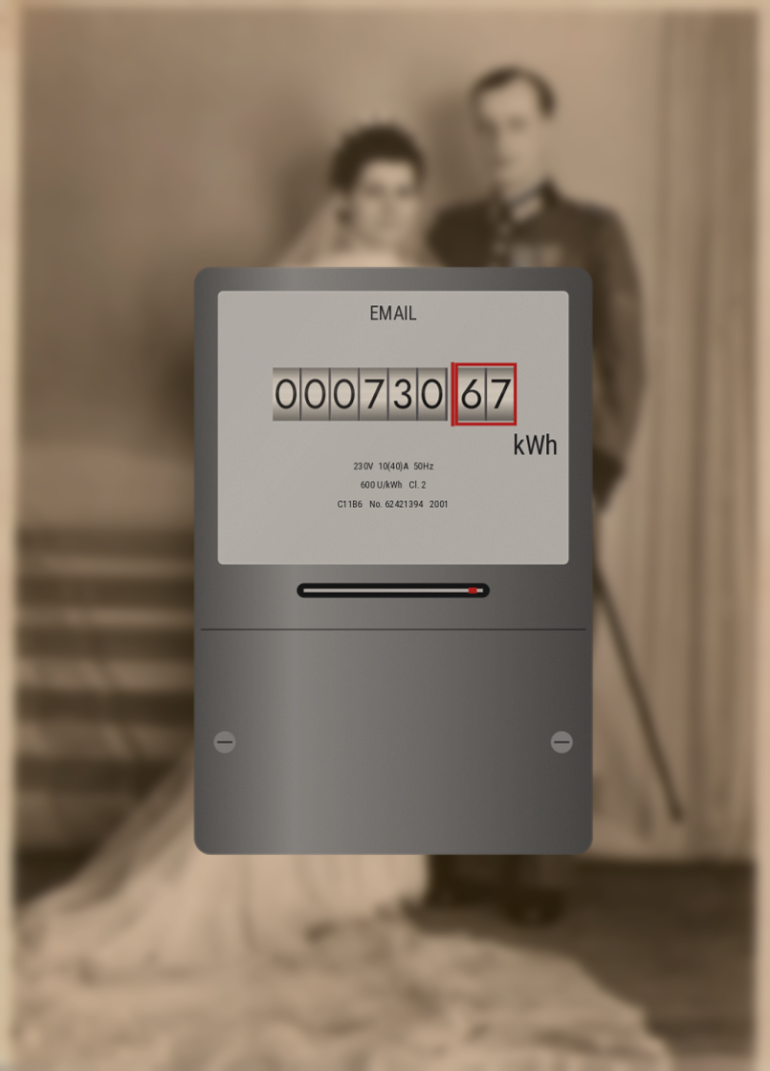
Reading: 730.67; kWh
